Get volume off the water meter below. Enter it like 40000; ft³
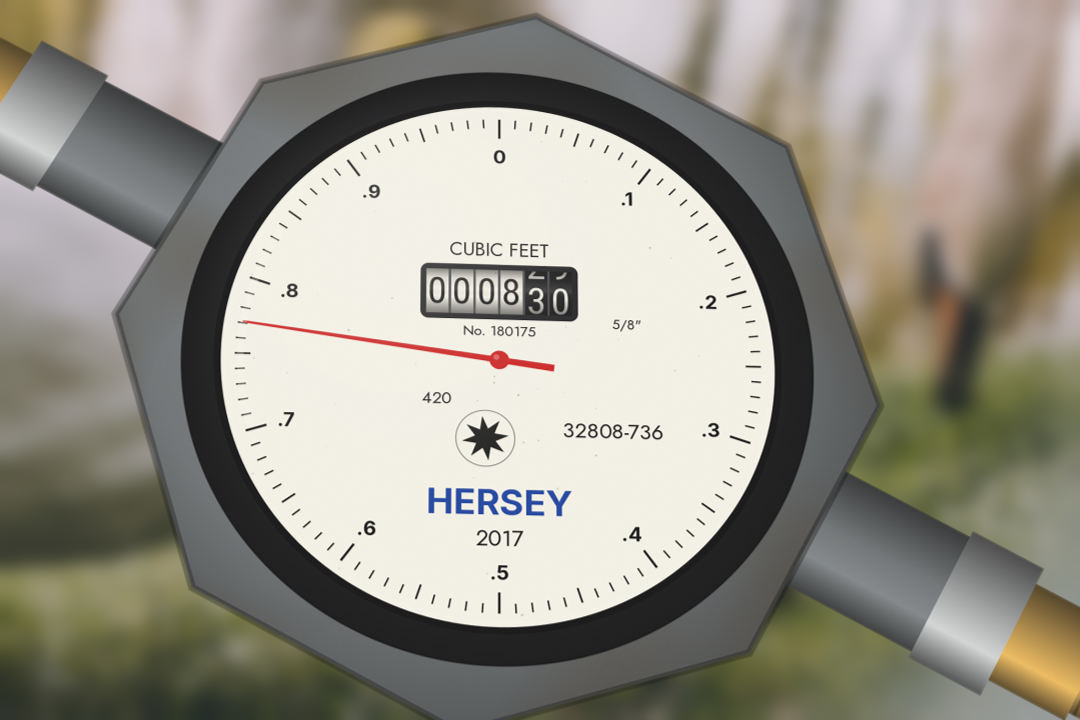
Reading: 829.77; ft³
